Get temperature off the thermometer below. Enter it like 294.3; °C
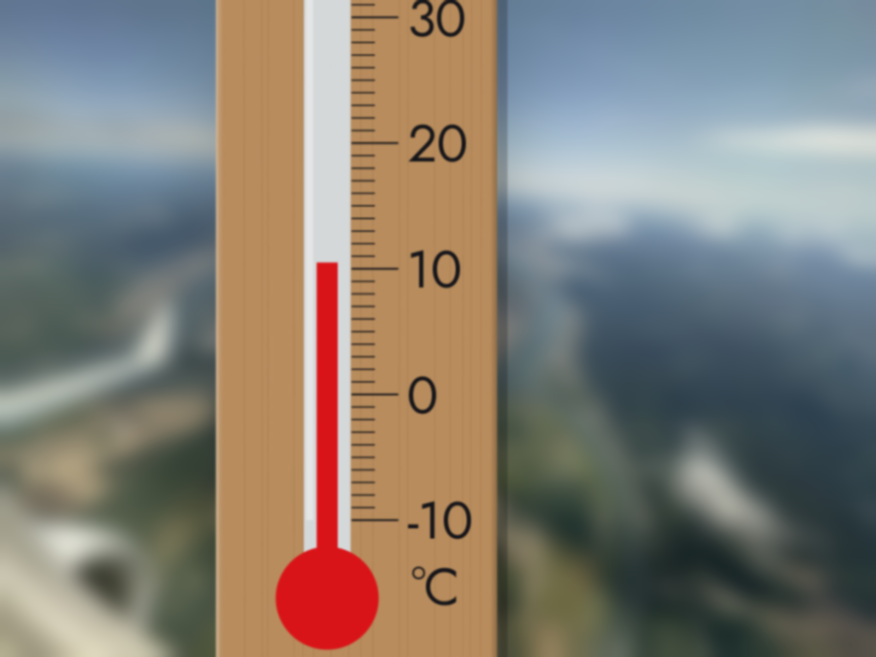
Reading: 10.5; °C
